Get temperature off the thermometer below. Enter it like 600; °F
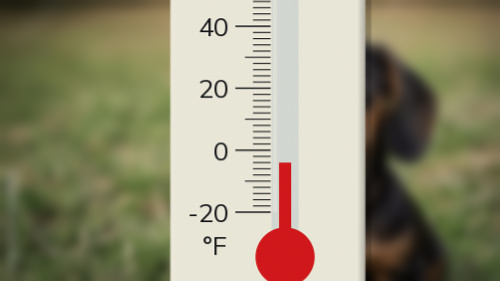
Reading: -4; °F
